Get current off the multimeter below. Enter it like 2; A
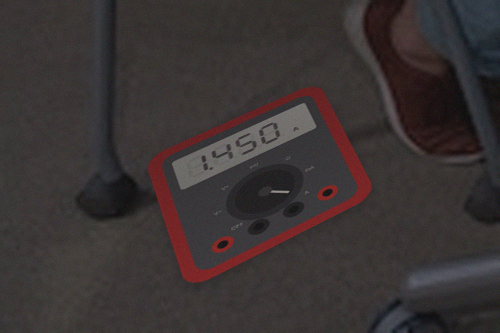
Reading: 1.450; A
